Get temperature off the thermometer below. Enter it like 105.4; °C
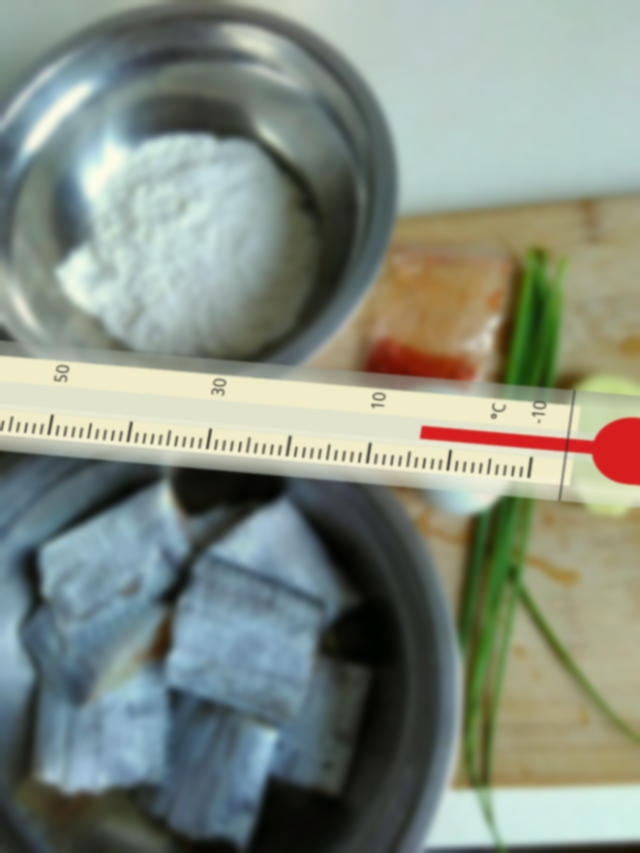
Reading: 4; °C
